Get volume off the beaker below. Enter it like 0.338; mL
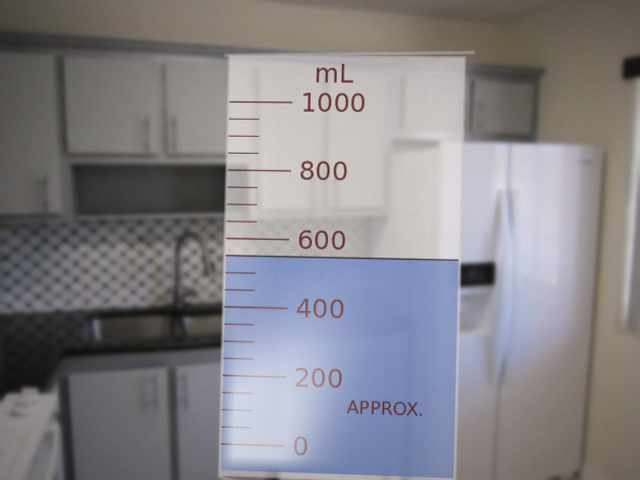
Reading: 550; mL
